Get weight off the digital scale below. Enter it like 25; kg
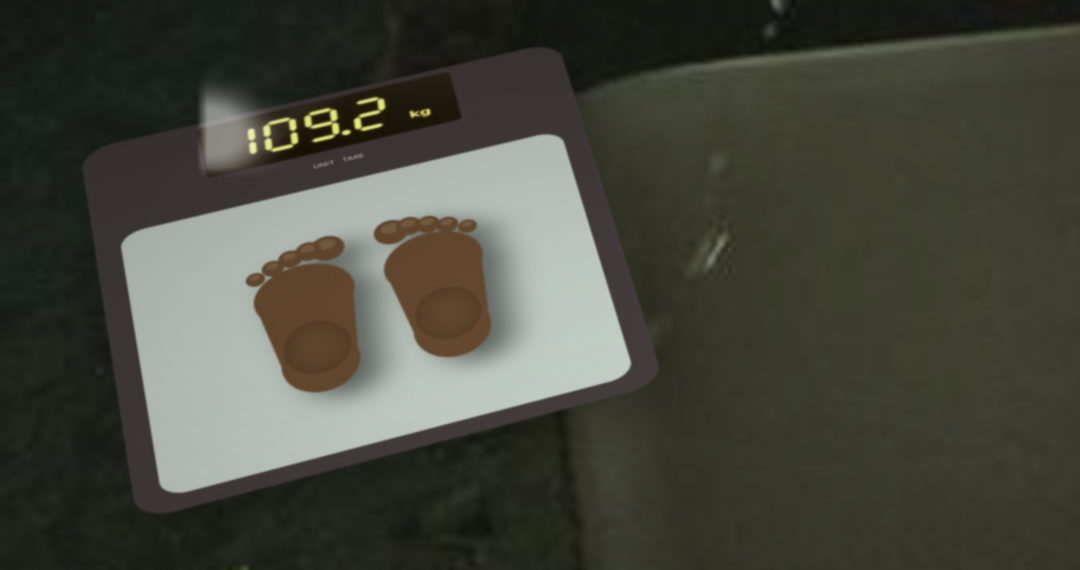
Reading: 109.2; kg
